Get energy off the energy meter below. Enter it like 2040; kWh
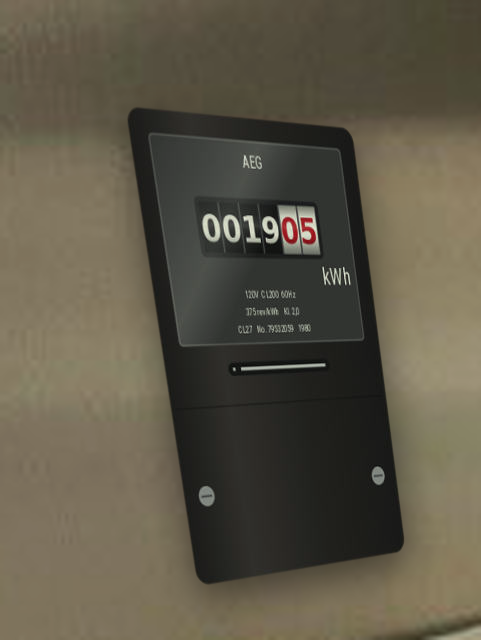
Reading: 19.05; kWh
